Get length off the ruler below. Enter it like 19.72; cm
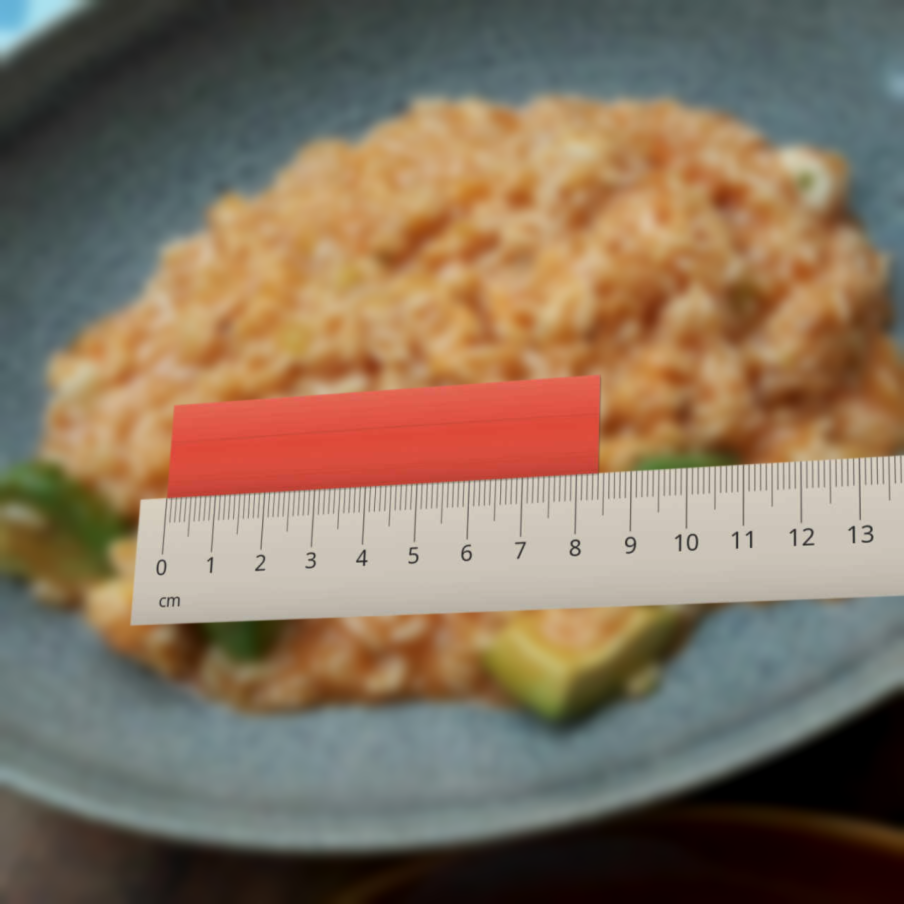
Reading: 8.4; cm
